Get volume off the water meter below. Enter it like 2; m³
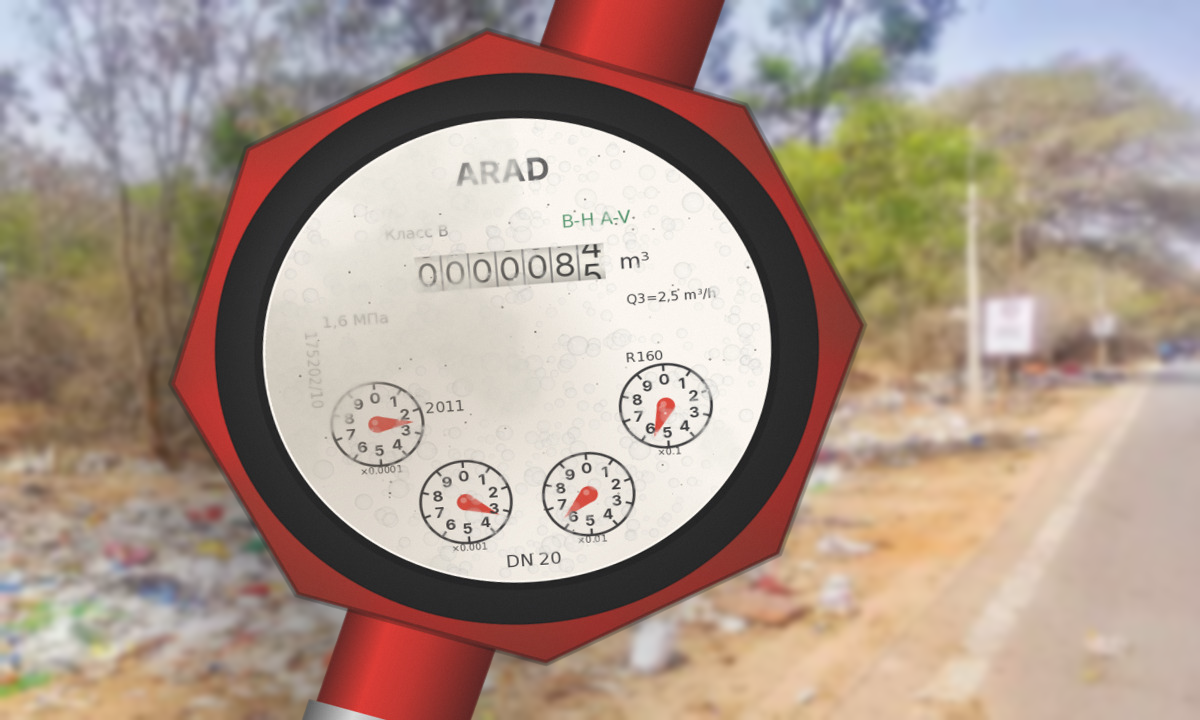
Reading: 84.5632; m³
